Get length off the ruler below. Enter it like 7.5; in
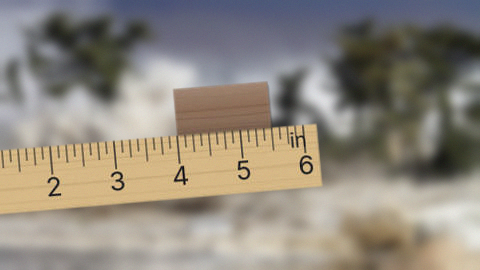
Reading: 1.5; in
